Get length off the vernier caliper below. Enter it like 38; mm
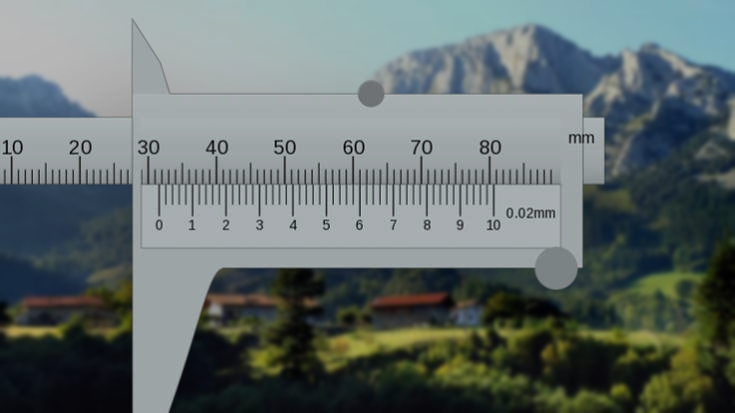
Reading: 31.6; mm
